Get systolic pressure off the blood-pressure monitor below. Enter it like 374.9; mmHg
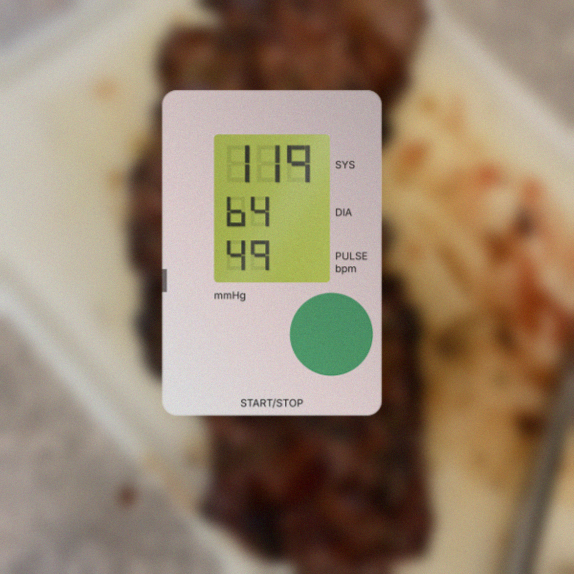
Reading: 119; mmHg
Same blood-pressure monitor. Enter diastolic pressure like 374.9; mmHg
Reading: 64; mmHg
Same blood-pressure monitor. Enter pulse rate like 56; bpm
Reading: 49; bpm
